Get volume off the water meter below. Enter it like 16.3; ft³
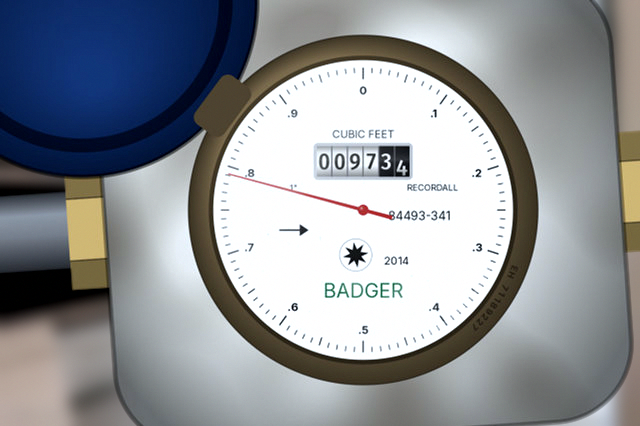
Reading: 9733.79; ft³
